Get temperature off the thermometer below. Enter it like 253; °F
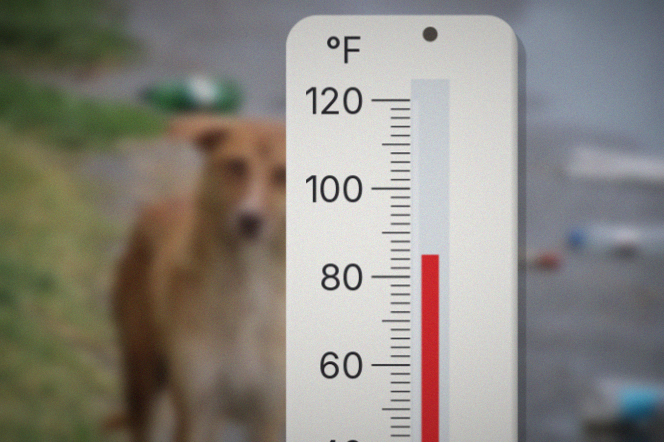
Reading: 85; °F
